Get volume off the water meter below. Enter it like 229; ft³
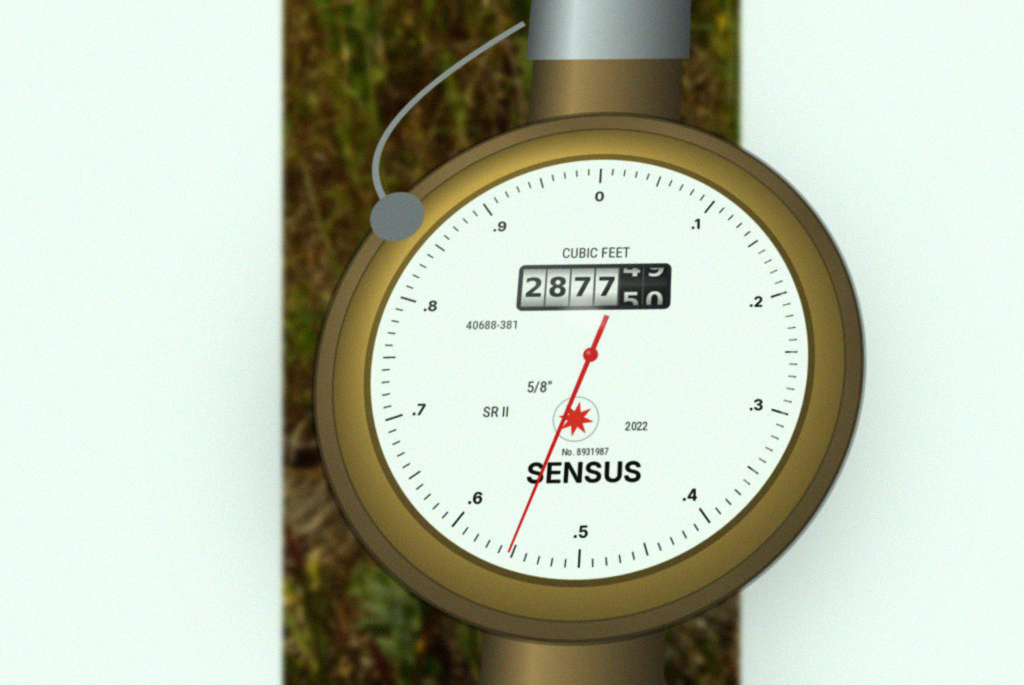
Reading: 287749.55; ft³
